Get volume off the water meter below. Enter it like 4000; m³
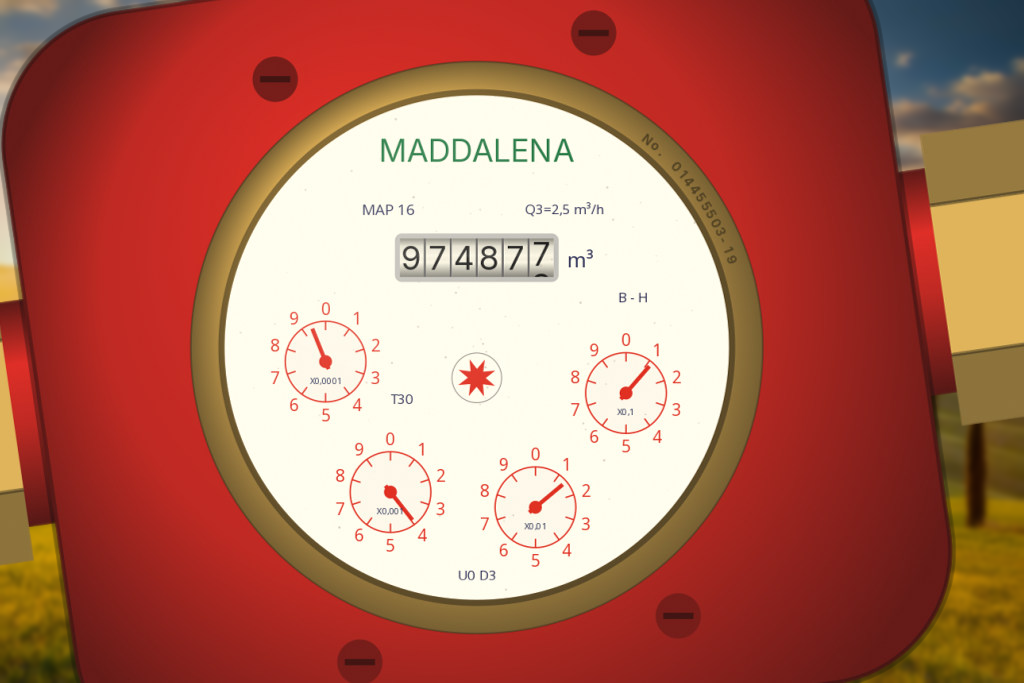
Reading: 974877.1139; m³
